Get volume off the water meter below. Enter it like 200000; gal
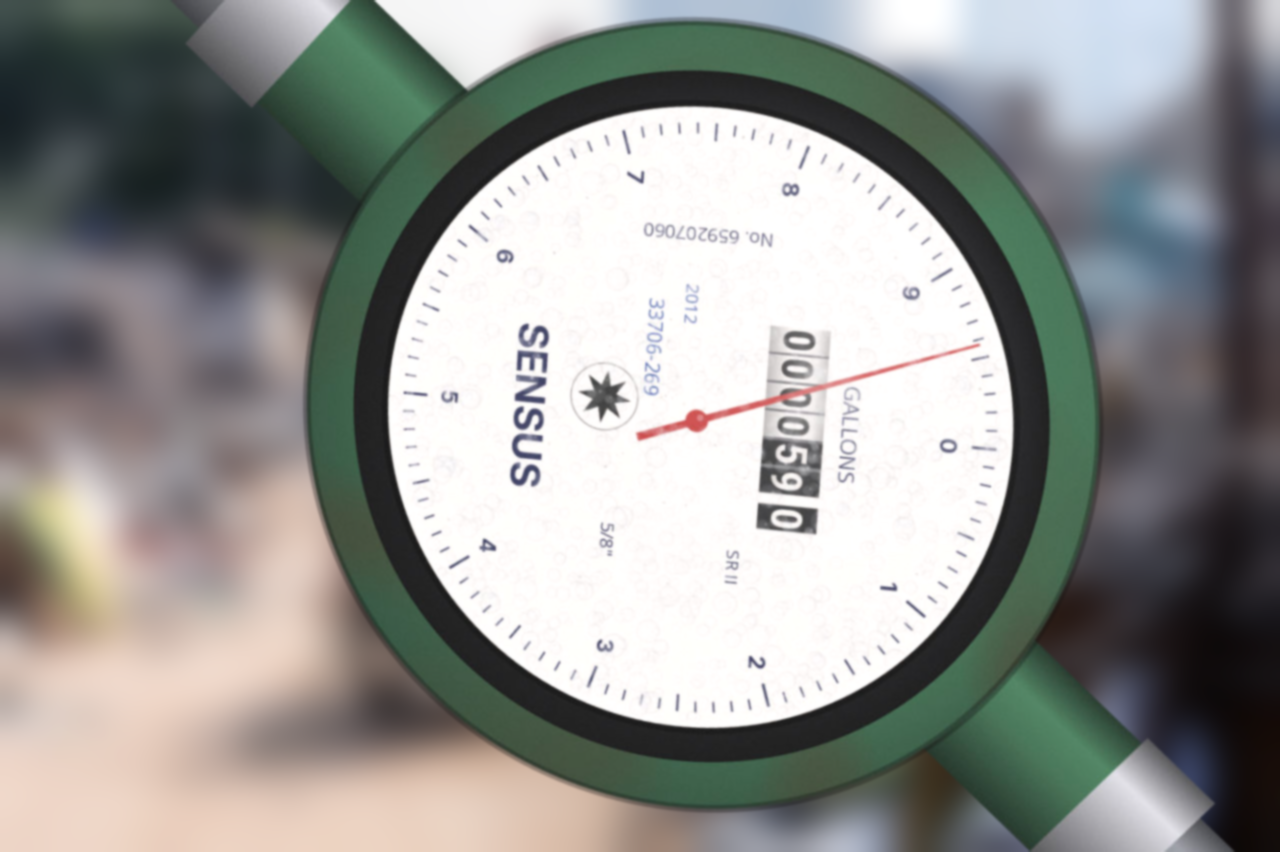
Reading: 589.4; gal
